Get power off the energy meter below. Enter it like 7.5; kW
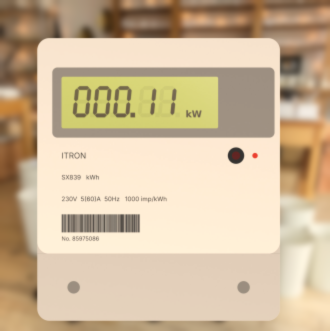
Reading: 0.11; kW
